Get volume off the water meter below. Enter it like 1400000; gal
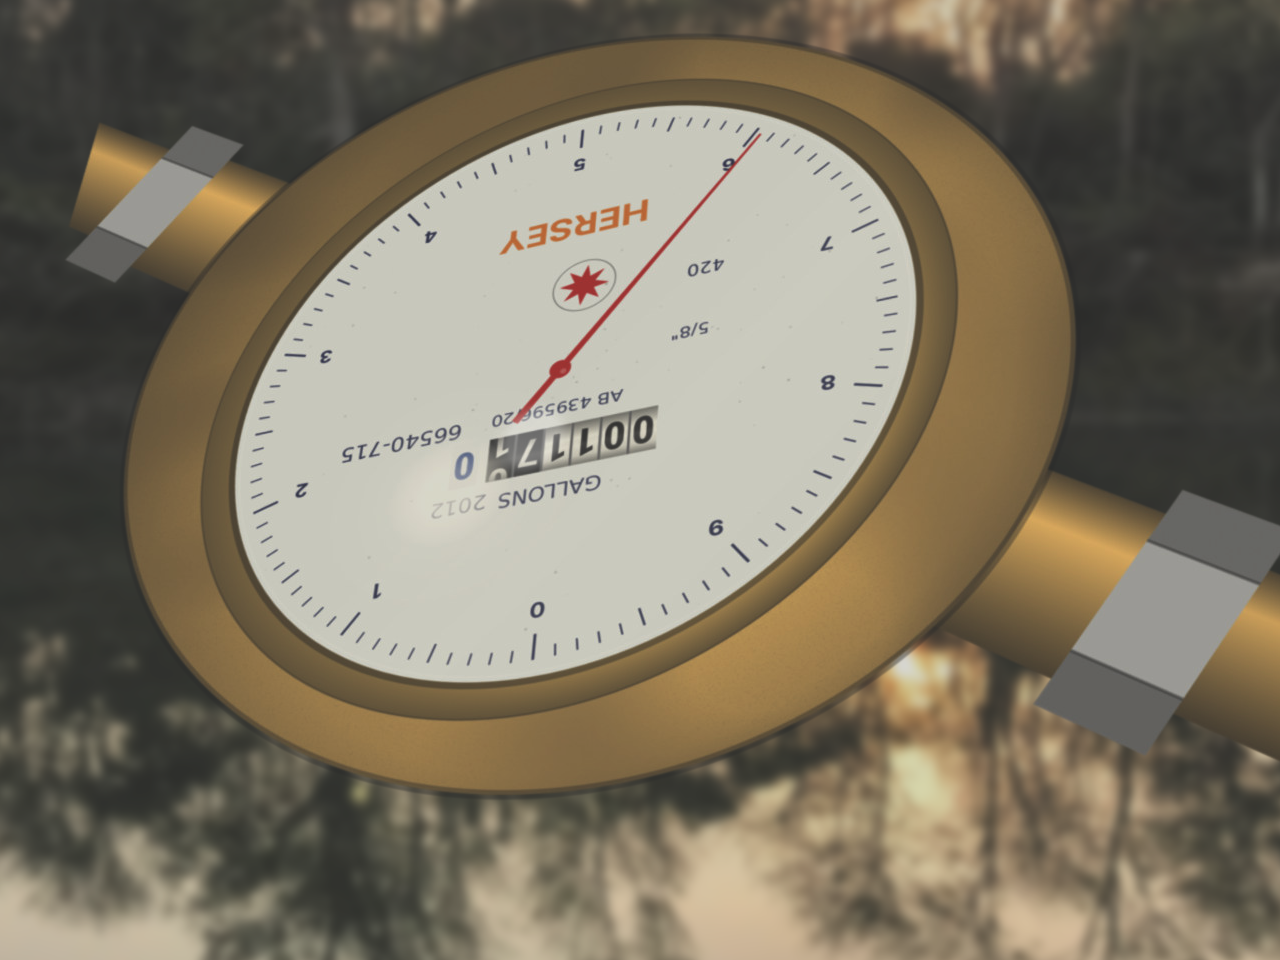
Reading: 11706.0; gal
